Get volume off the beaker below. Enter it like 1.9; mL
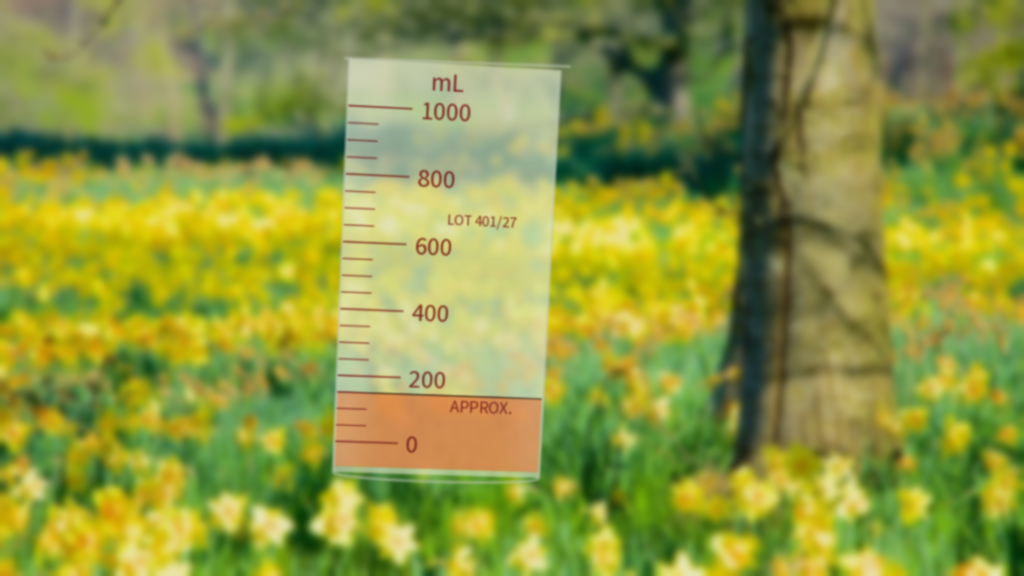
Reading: 150; mL
